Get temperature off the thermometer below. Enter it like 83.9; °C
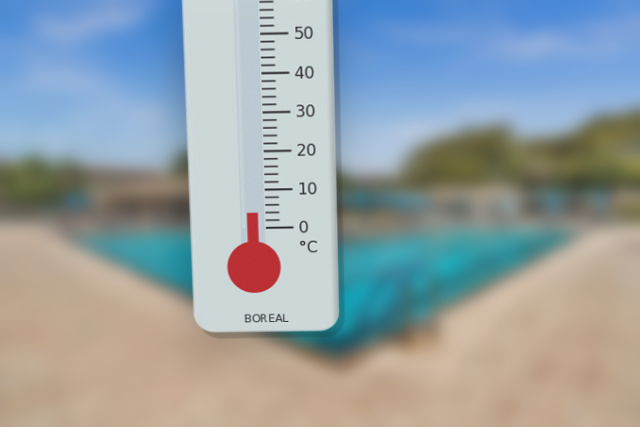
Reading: 4; °C
